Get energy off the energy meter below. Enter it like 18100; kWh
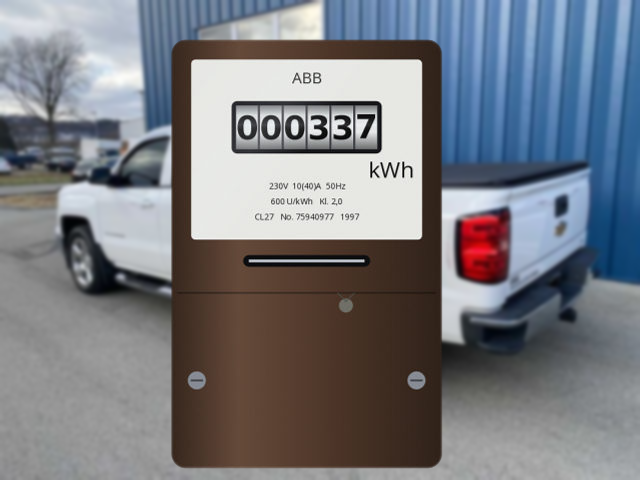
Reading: 337; kWh
